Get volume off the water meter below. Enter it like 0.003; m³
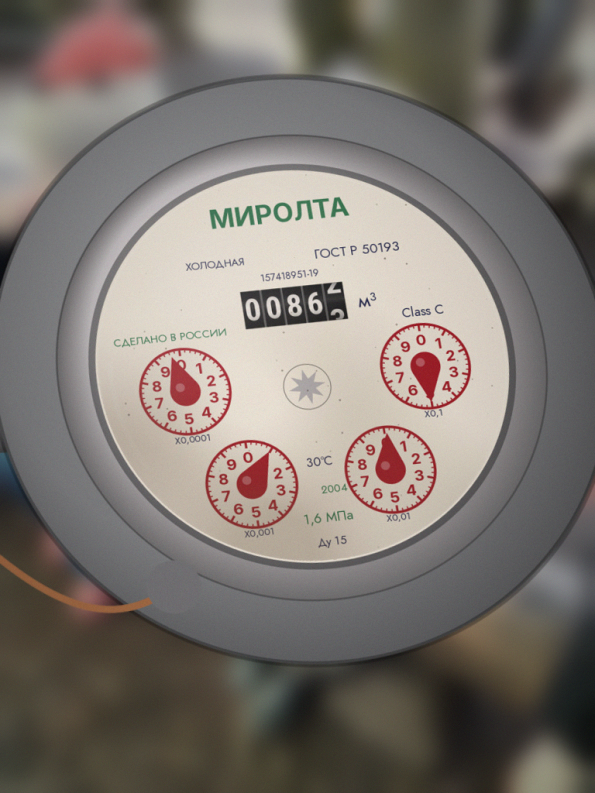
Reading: 862.5009; m³
